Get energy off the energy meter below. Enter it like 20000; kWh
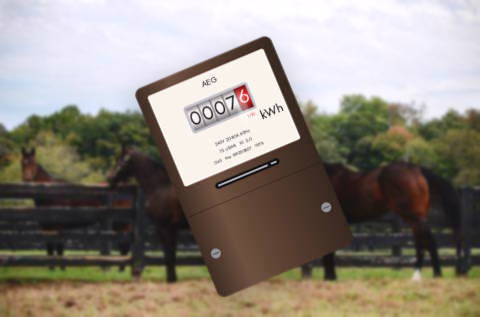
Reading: 7.6; kWh
